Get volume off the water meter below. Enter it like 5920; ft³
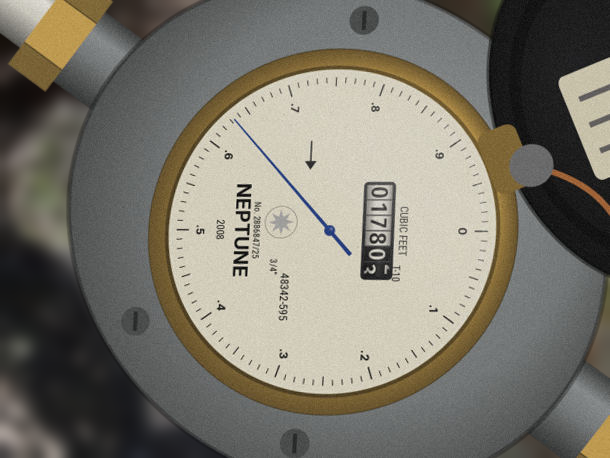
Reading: 17802.63; ft³
